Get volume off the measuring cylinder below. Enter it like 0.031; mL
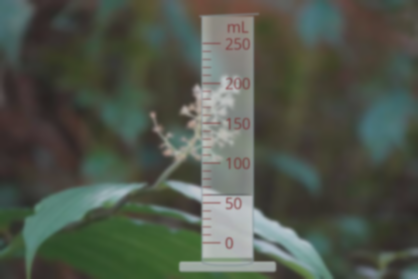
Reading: 60; mL
